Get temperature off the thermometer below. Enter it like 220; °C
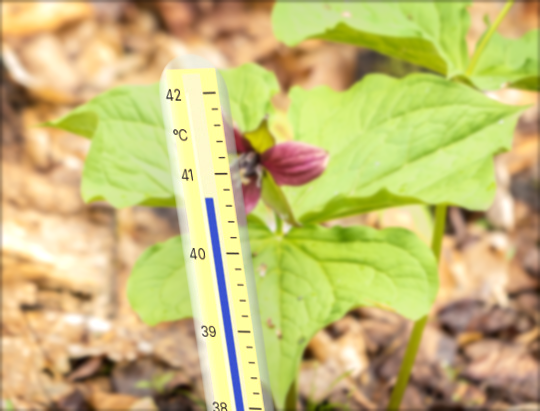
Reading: 40.7; °C
